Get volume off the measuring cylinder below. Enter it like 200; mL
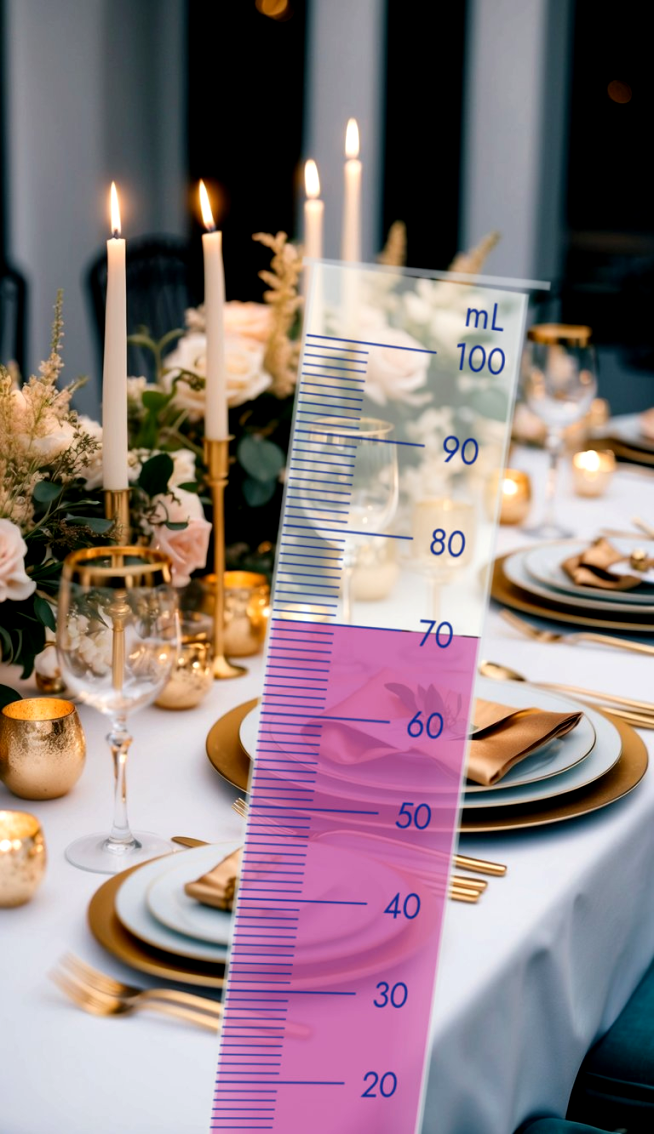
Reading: 70; mL
